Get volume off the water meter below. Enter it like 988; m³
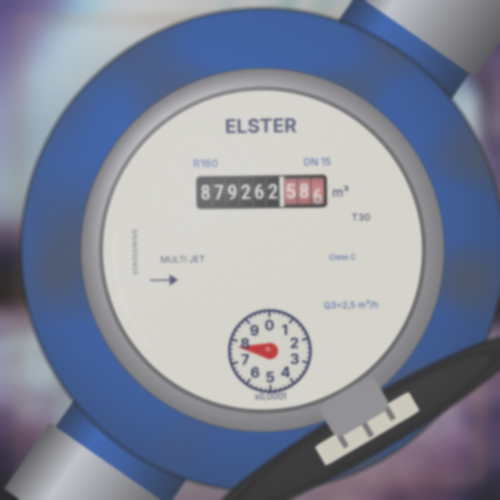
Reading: 879262.5857; m³
